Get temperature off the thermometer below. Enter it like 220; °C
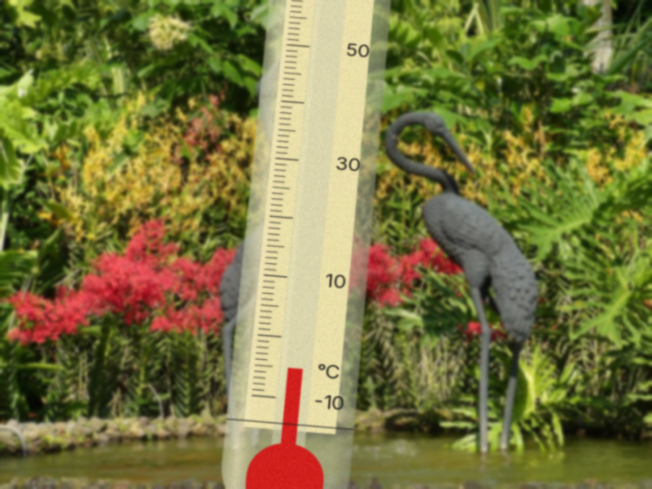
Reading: -5; °C
